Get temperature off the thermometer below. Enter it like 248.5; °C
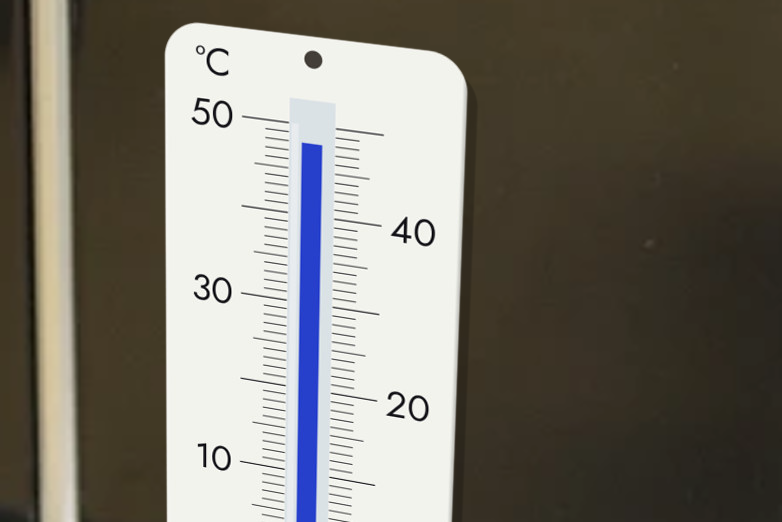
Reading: 48; °C
